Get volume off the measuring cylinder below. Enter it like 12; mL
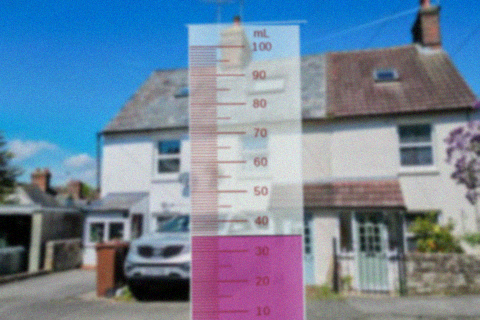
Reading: 35; mL
